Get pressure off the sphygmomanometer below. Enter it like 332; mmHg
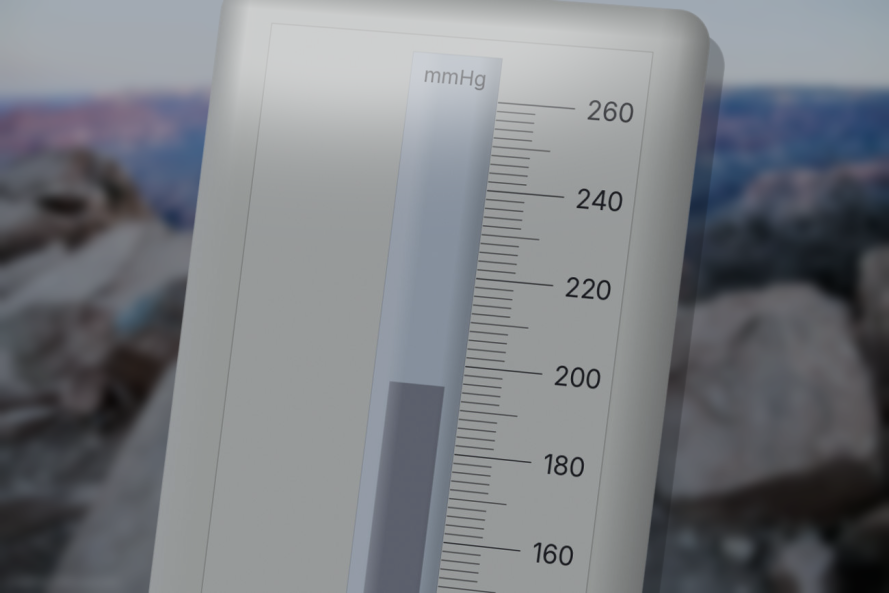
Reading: 195; mmHg
